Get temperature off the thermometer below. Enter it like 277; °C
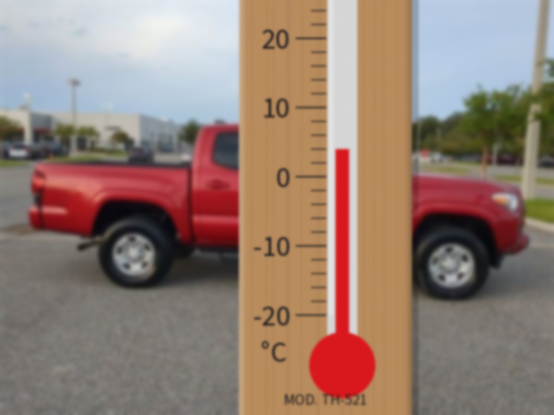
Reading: 4; °C
